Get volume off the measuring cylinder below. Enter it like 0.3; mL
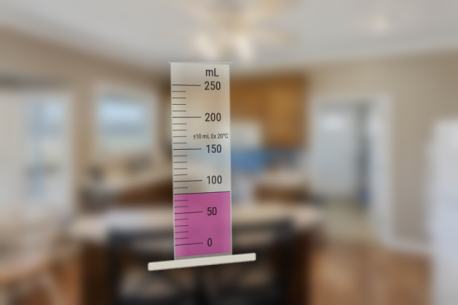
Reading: 80; mL
